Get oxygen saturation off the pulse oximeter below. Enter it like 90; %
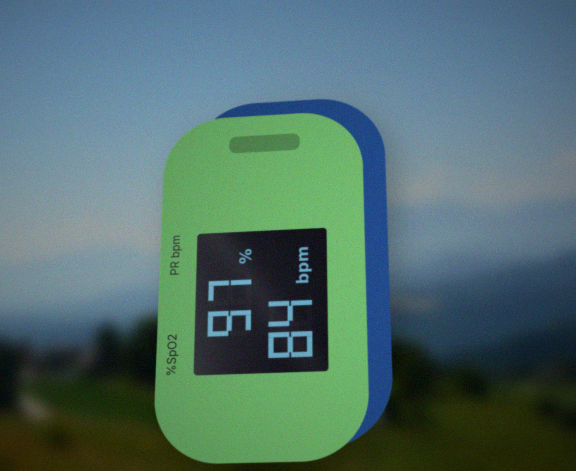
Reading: 97; %
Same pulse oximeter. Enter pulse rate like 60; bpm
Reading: 84; bpm
